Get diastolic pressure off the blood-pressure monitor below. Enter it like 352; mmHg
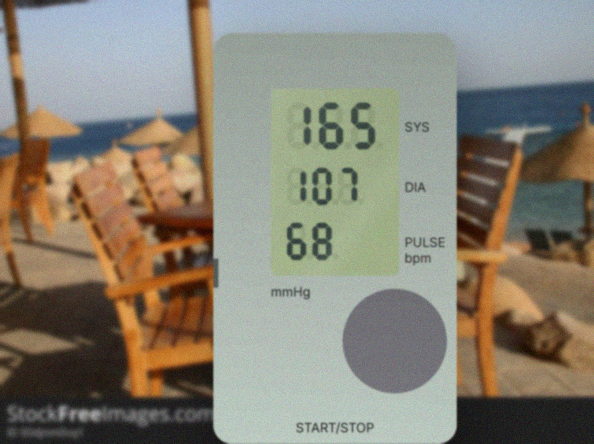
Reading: 107; mmHg
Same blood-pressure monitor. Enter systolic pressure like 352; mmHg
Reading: 165; mmHg
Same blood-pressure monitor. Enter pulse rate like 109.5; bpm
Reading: 68; bpm
